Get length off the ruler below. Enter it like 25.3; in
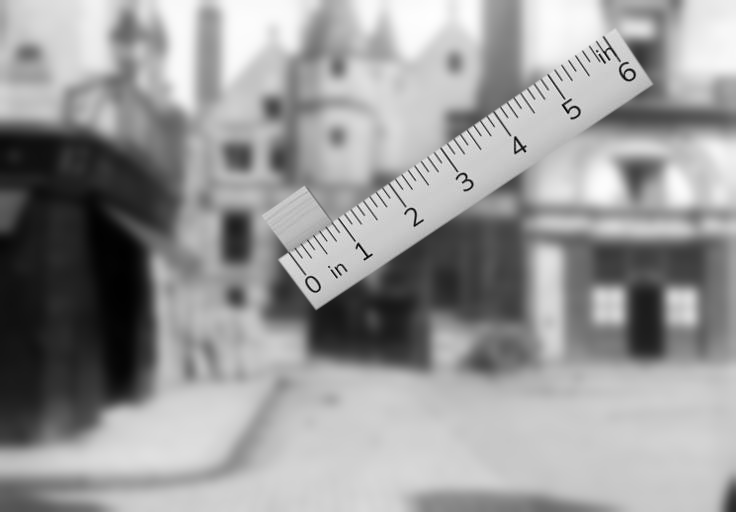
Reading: 0.875; in
